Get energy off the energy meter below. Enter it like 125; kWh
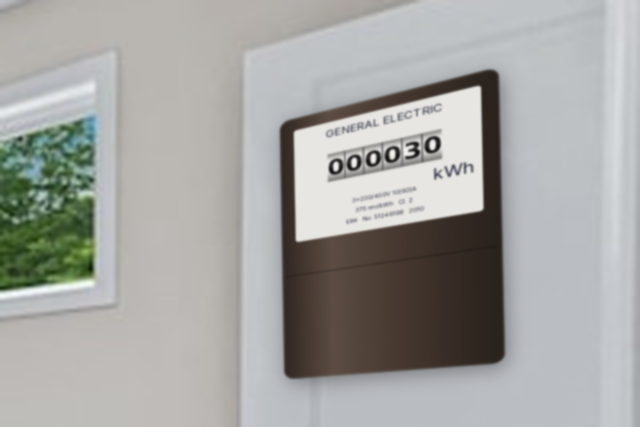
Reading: 30; kWh
